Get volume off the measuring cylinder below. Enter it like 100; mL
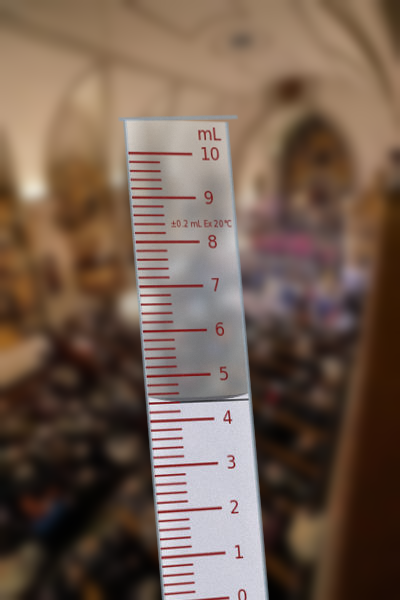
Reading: 4.4; mL
